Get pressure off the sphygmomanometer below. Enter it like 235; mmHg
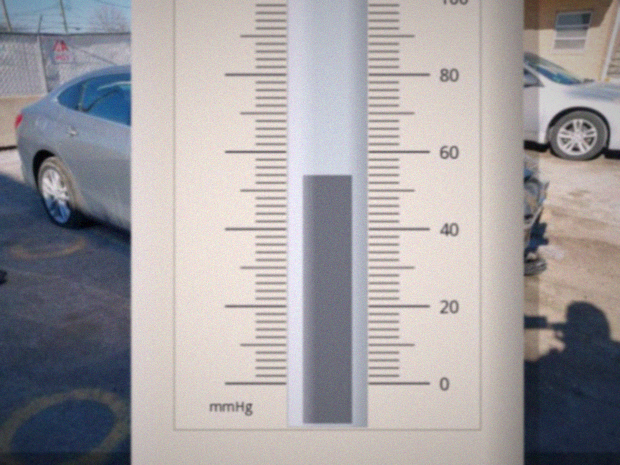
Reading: 54; mmHg
